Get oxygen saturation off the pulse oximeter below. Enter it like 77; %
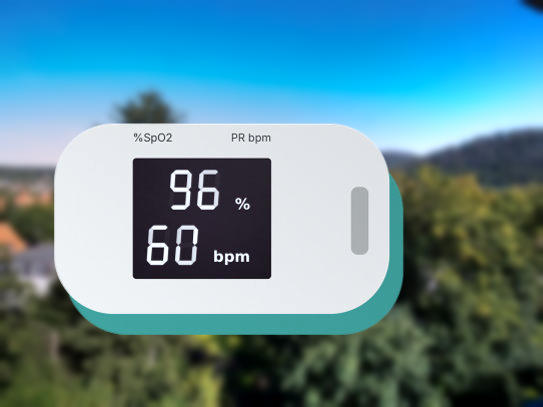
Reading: 96; %
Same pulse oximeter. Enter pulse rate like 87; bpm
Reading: 60; bpm
